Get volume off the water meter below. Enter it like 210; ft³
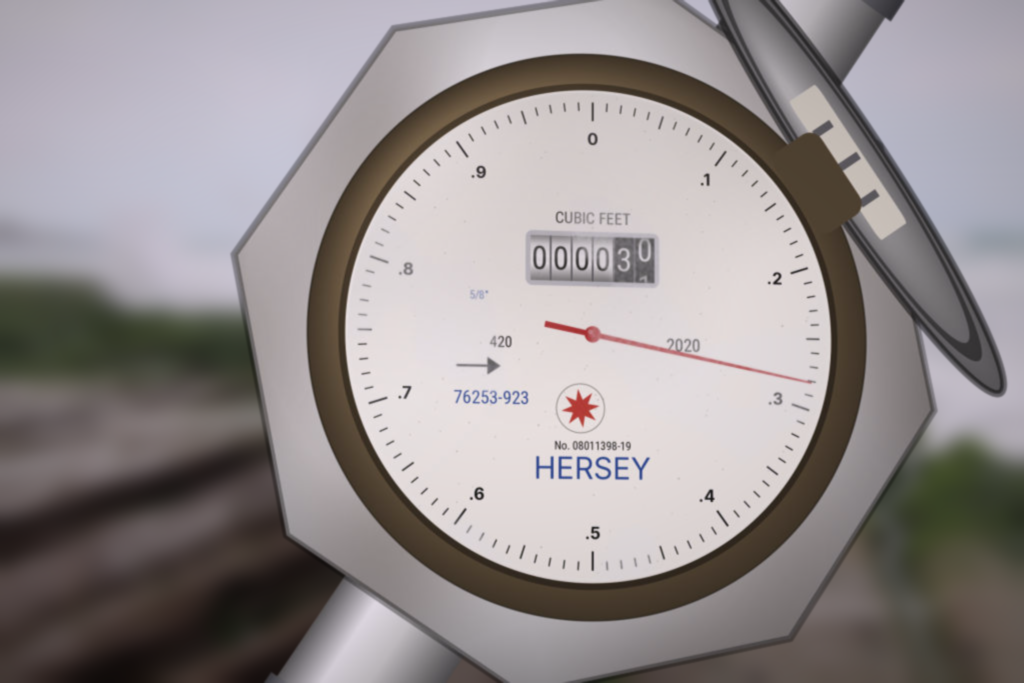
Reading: 30.28; ft³
